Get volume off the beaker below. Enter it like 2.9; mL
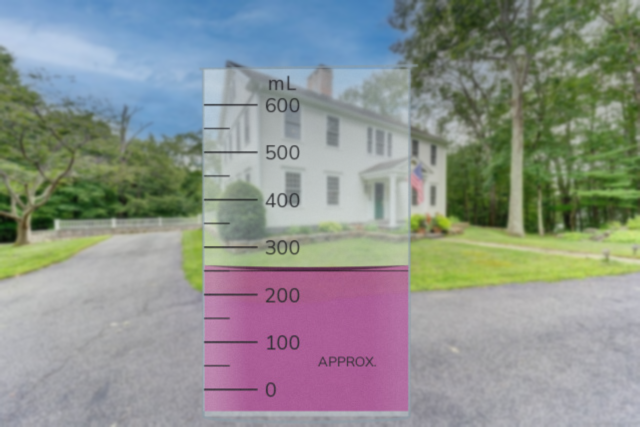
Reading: 250; mL
